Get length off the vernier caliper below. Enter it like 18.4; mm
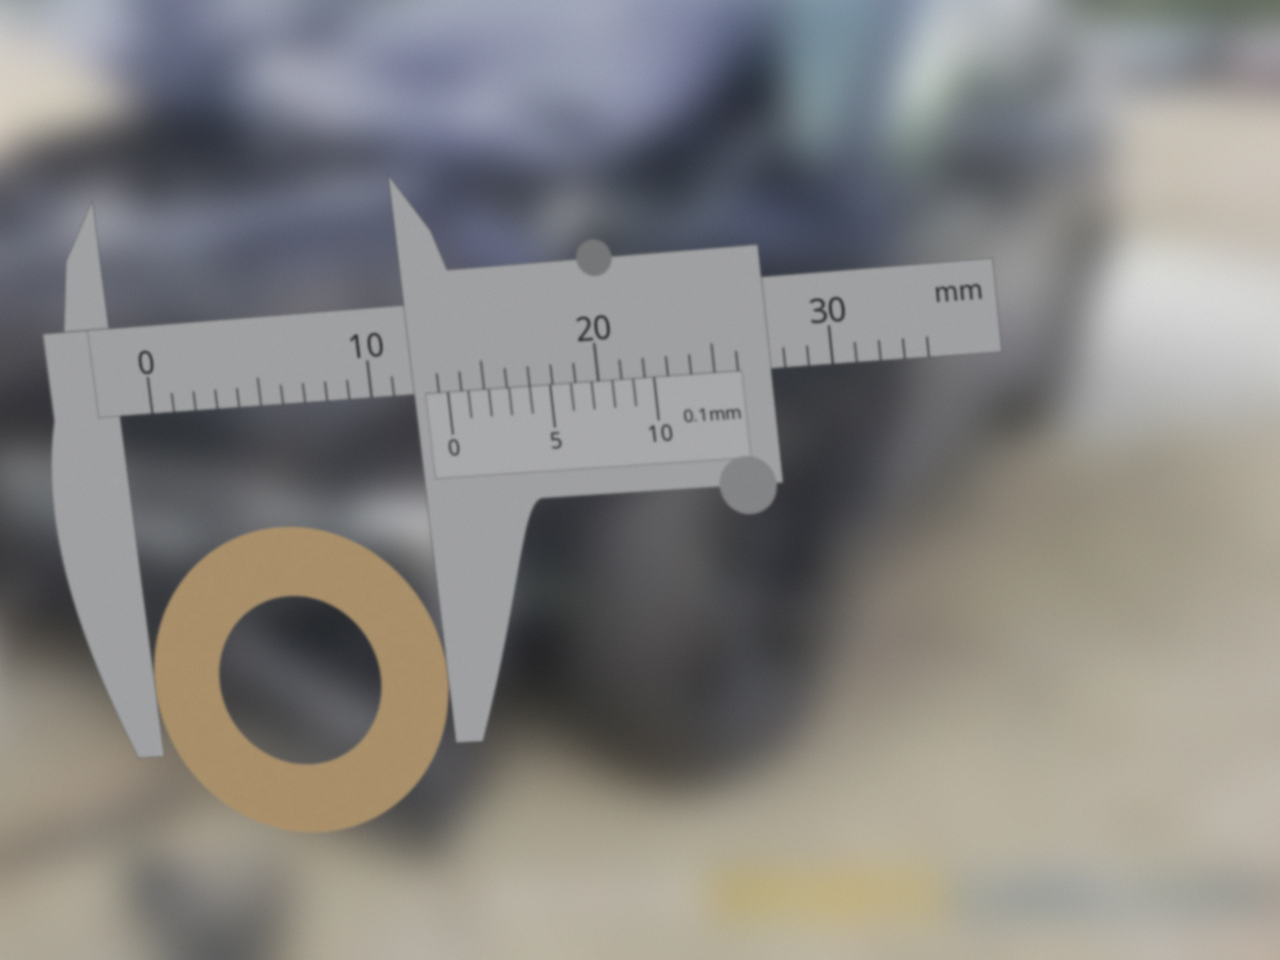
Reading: 13.4; mm
